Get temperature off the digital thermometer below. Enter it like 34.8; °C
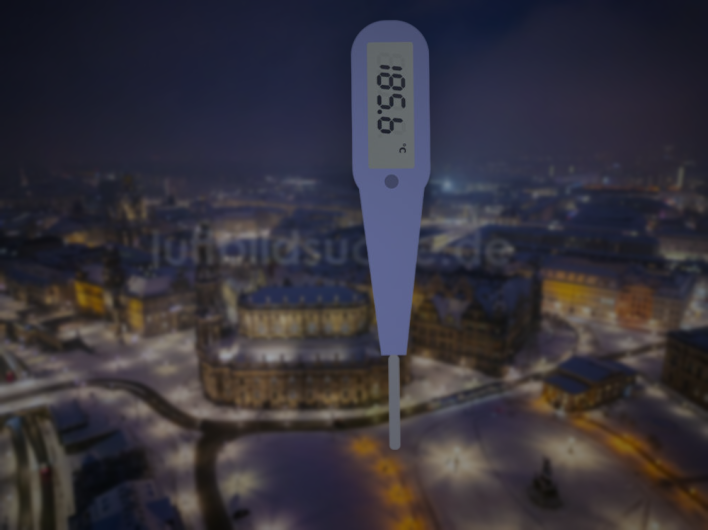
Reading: 185.6; °C
